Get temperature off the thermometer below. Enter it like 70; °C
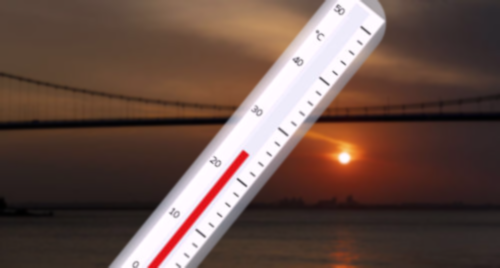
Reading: 24; °C
